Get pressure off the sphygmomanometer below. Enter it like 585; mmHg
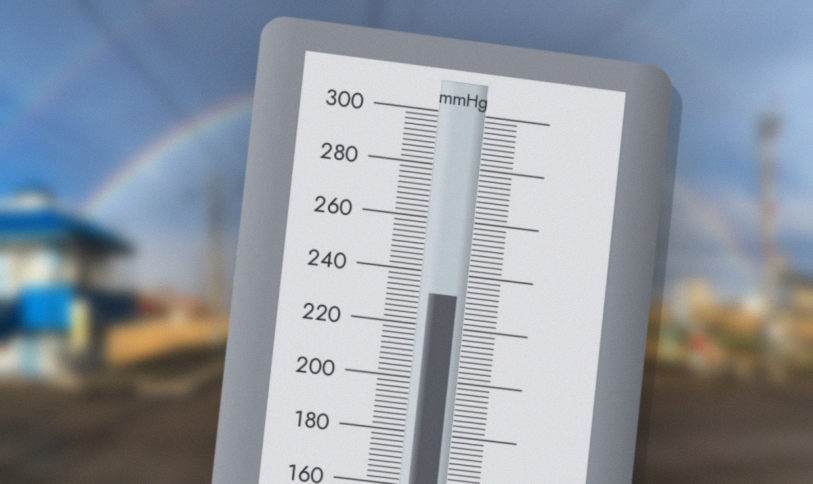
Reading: 232; mmHg
